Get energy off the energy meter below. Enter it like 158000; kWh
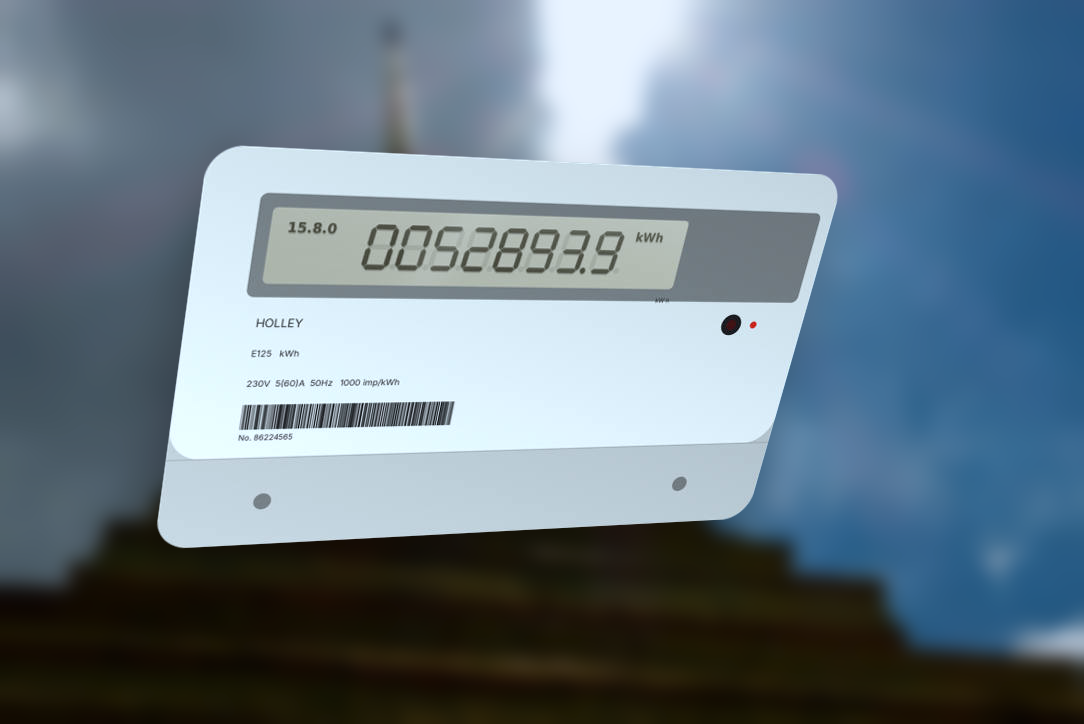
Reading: 52893.9; kWh
